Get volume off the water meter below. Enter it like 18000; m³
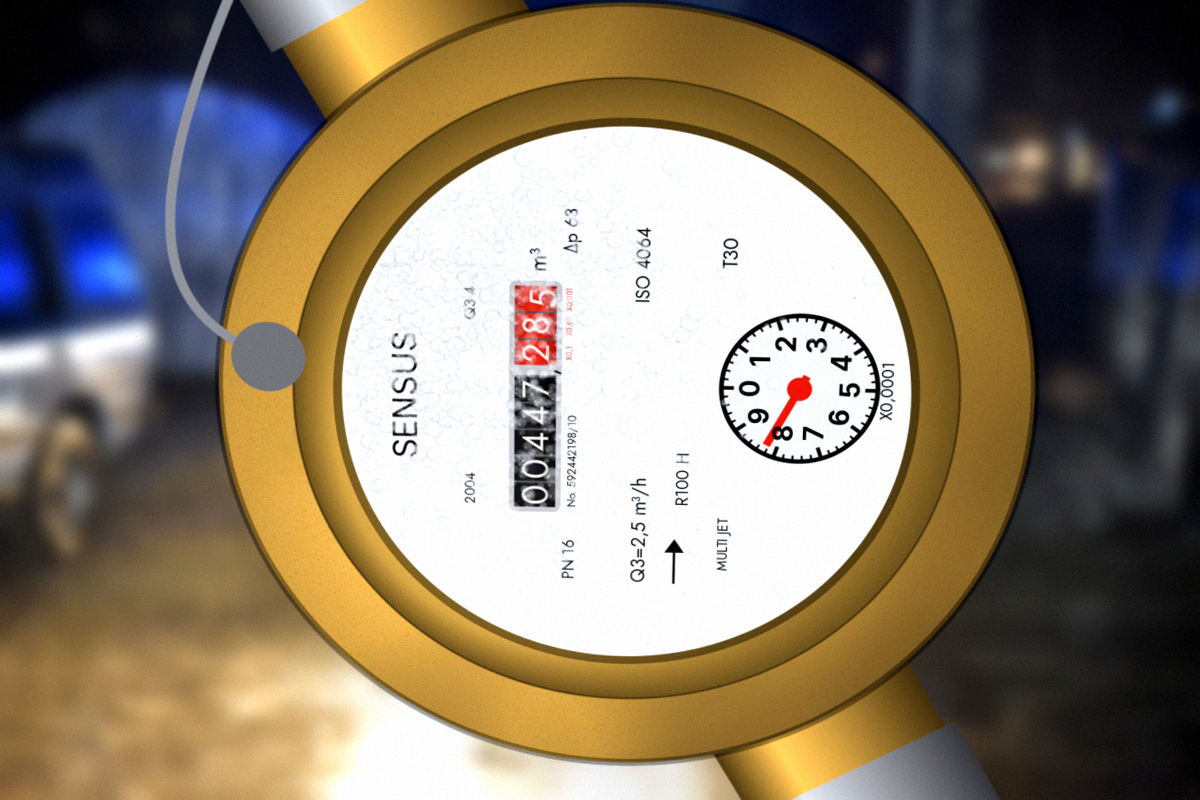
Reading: 447.2848; m³
